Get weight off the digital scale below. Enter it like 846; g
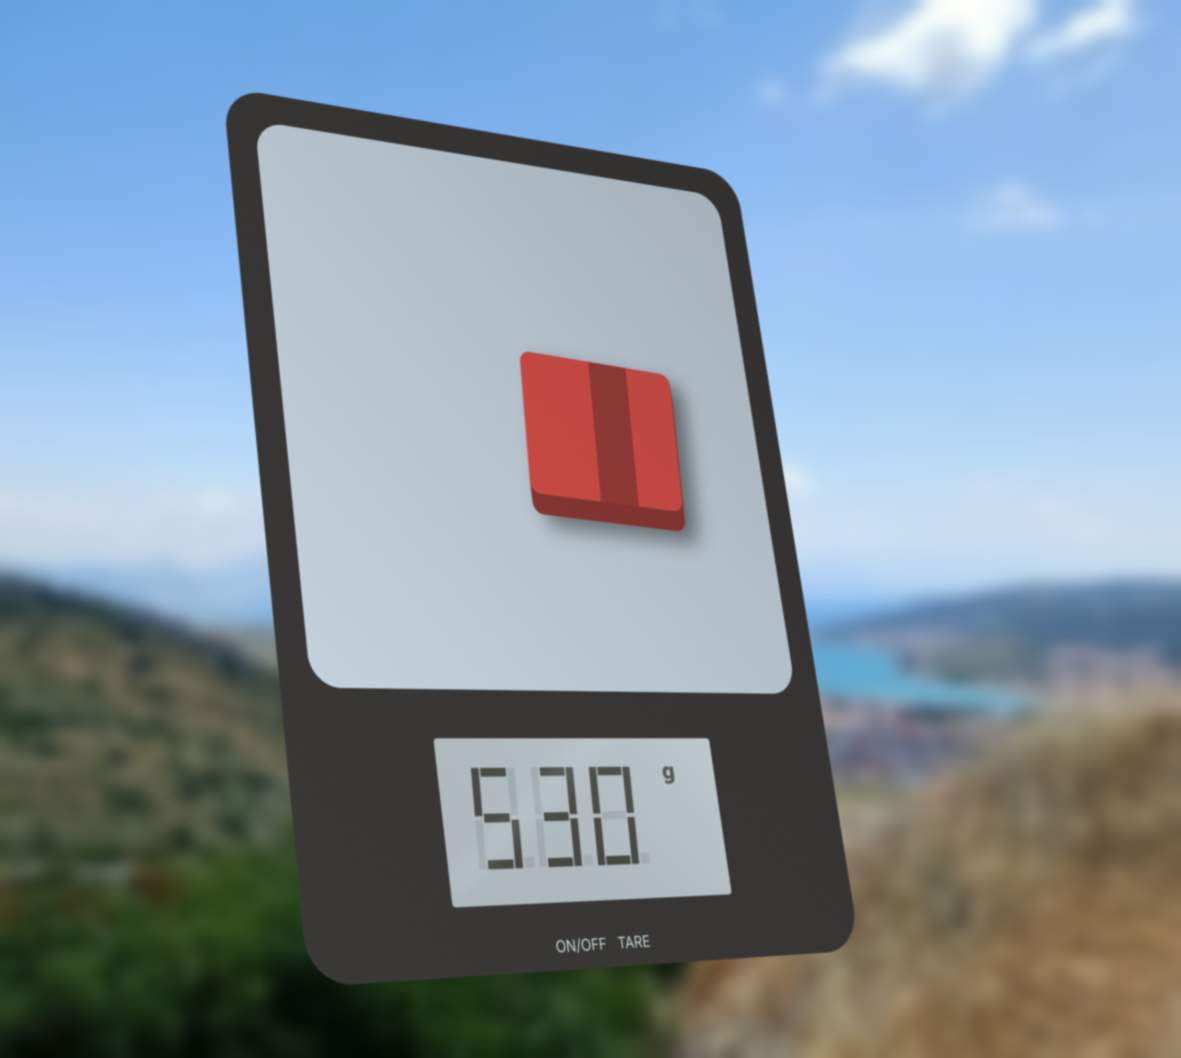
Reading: 530; g
